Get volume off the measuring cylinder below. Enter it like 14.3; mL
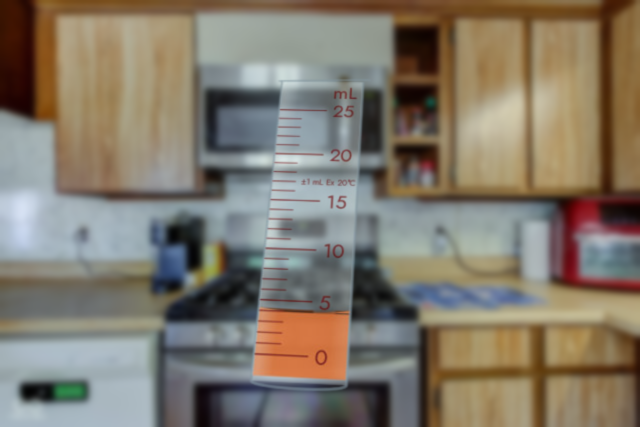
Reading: 4; mL
